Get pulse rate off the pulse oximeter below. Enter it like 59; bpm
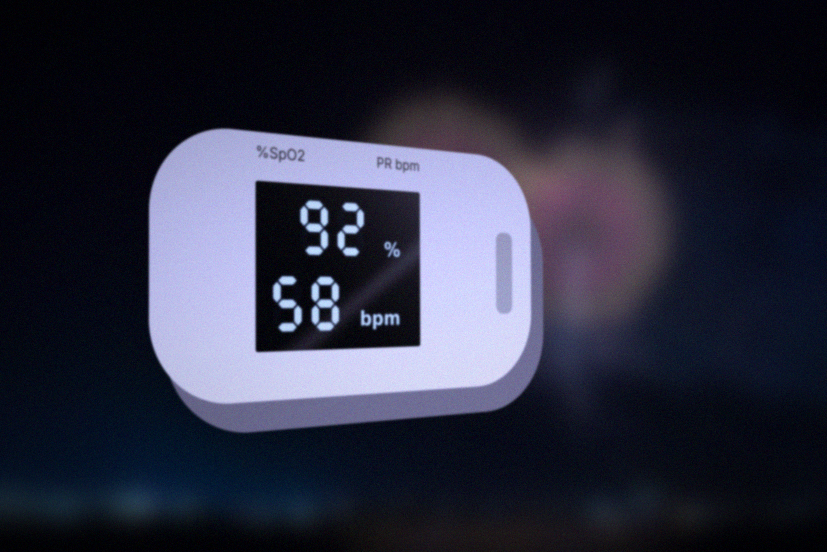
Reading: 58; bpm
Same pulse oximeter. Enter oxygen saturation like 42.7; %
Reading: 92; %
